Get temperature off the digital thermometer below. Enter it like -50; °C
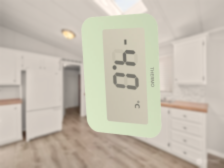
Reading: -4.0; °C
